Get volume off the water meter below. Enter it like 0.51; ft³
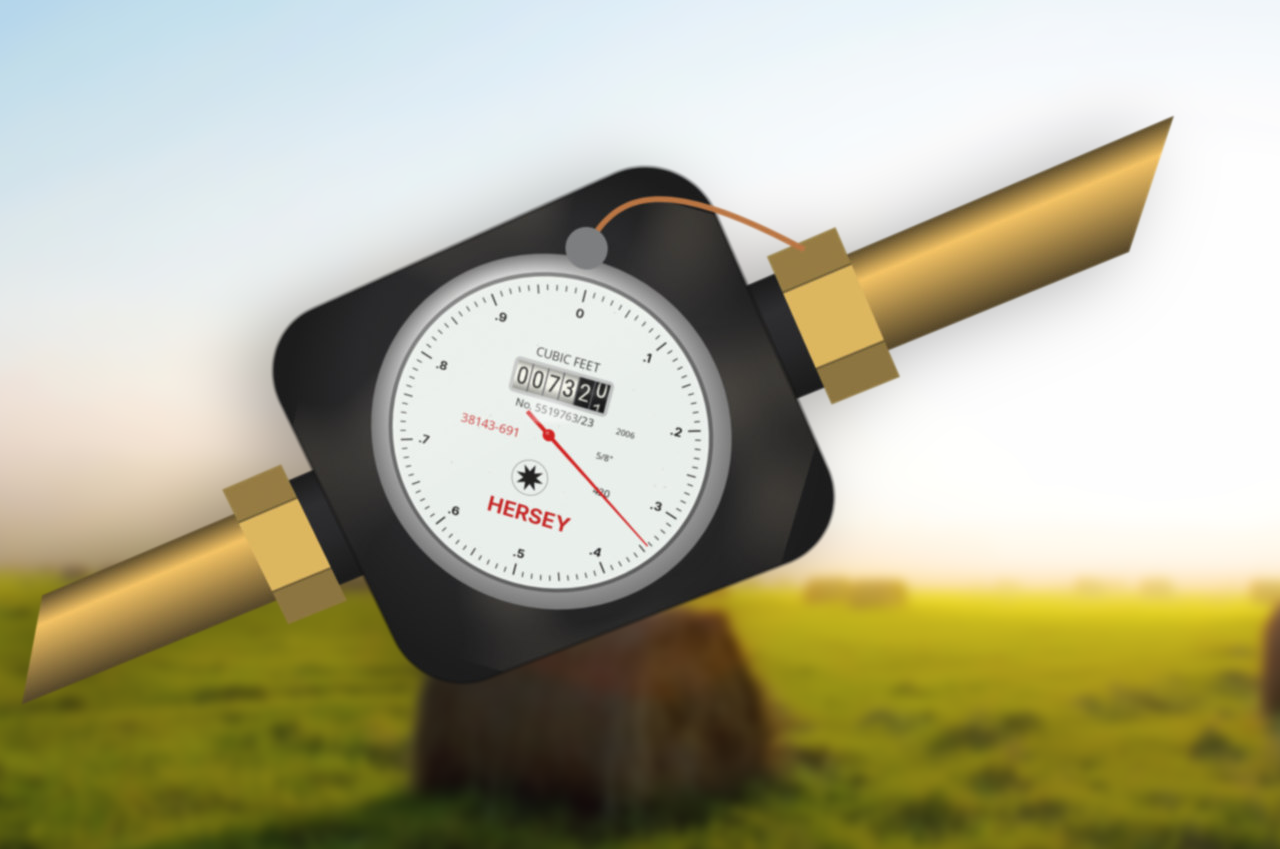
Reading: 7320.34; ft³
